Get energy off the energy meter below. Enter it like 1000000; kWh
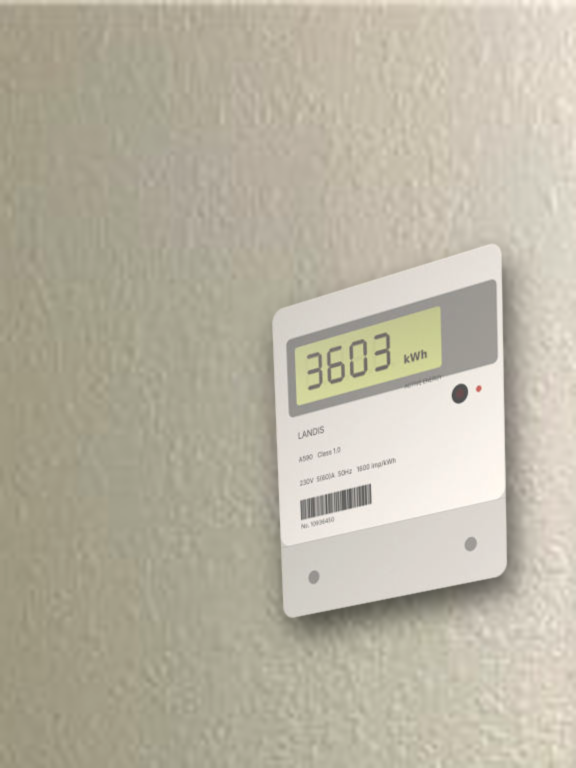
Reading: 3603; kWh
